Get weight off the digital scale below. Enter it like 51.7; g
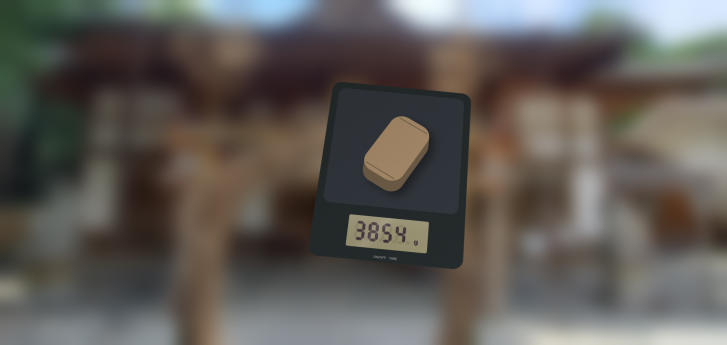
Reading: 3854; g
